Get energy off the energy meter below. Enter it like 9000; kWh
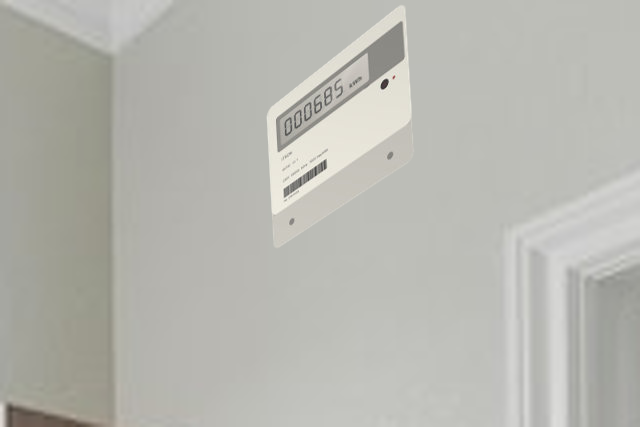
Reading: 685; kWh
